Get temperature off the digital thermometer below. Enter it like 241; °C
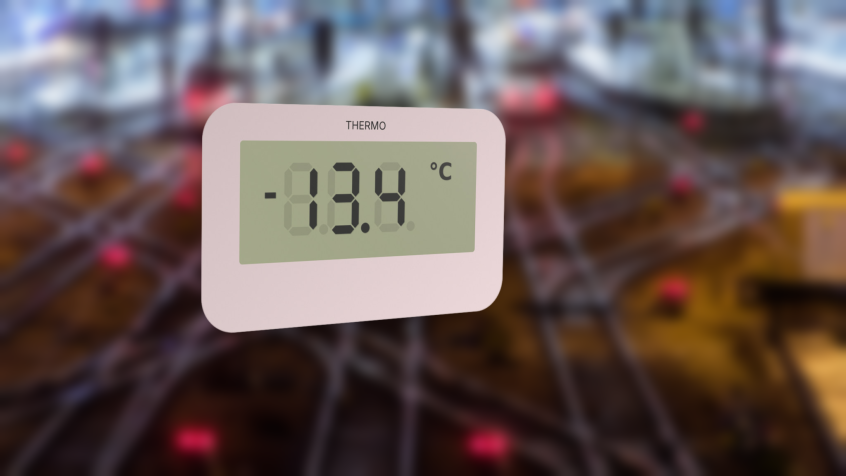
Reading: -13.4; °C
